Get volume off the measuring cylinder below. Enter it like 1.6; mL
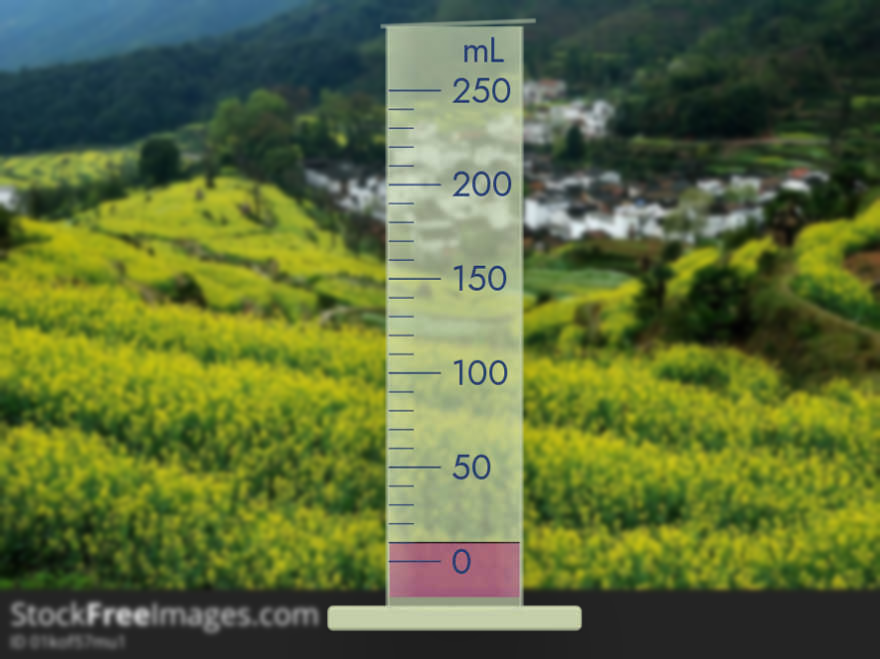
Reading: 10; mL
